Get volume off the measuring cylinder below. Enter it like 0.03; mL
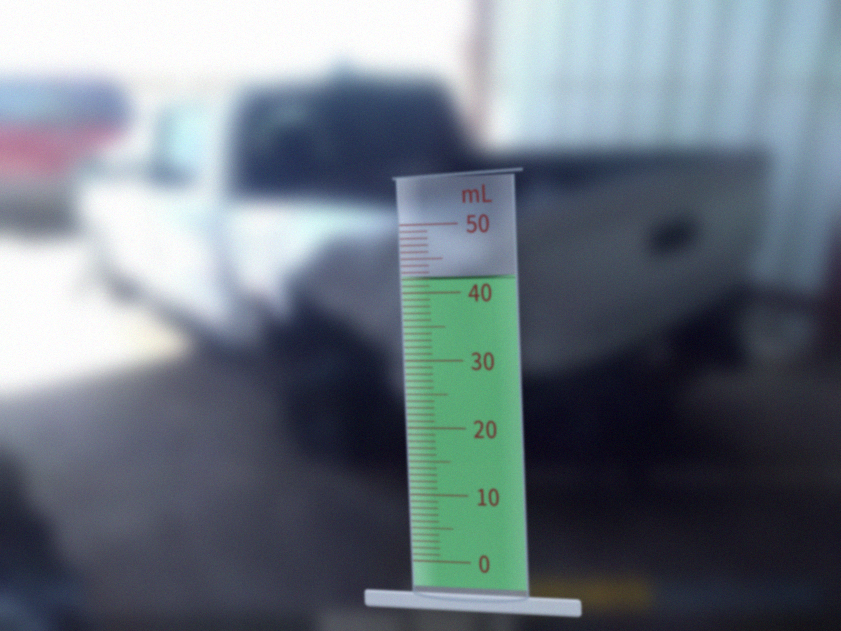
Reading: 42; mL
